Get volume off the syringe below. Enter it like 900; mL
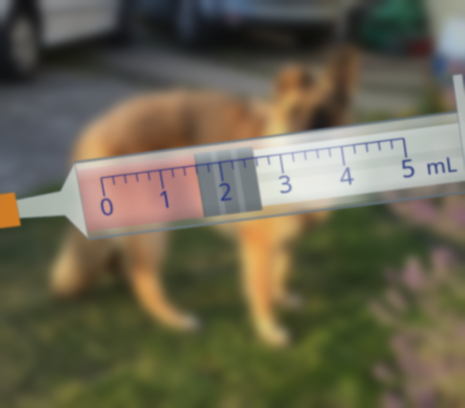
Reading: 1.6; mL
